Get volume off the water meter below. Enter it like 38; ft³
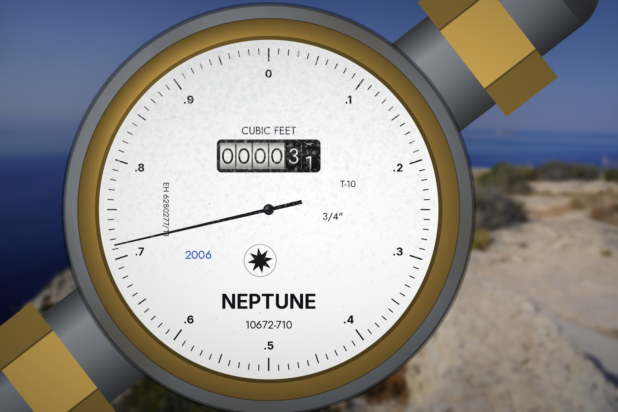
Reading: 30.71; ft³
